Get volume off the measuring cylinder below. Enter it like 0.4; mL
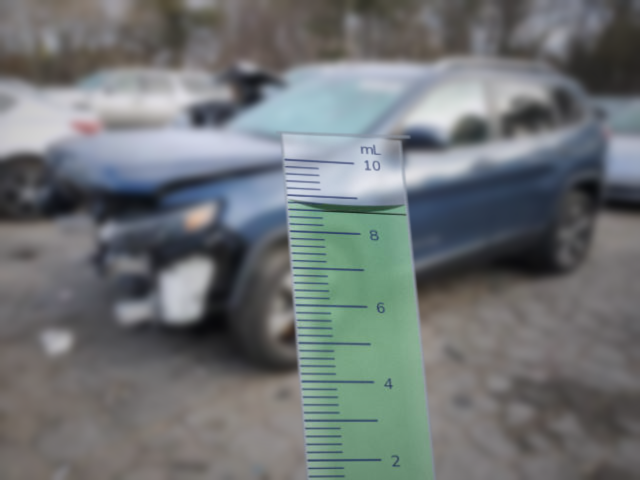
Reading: 8.6; mL
